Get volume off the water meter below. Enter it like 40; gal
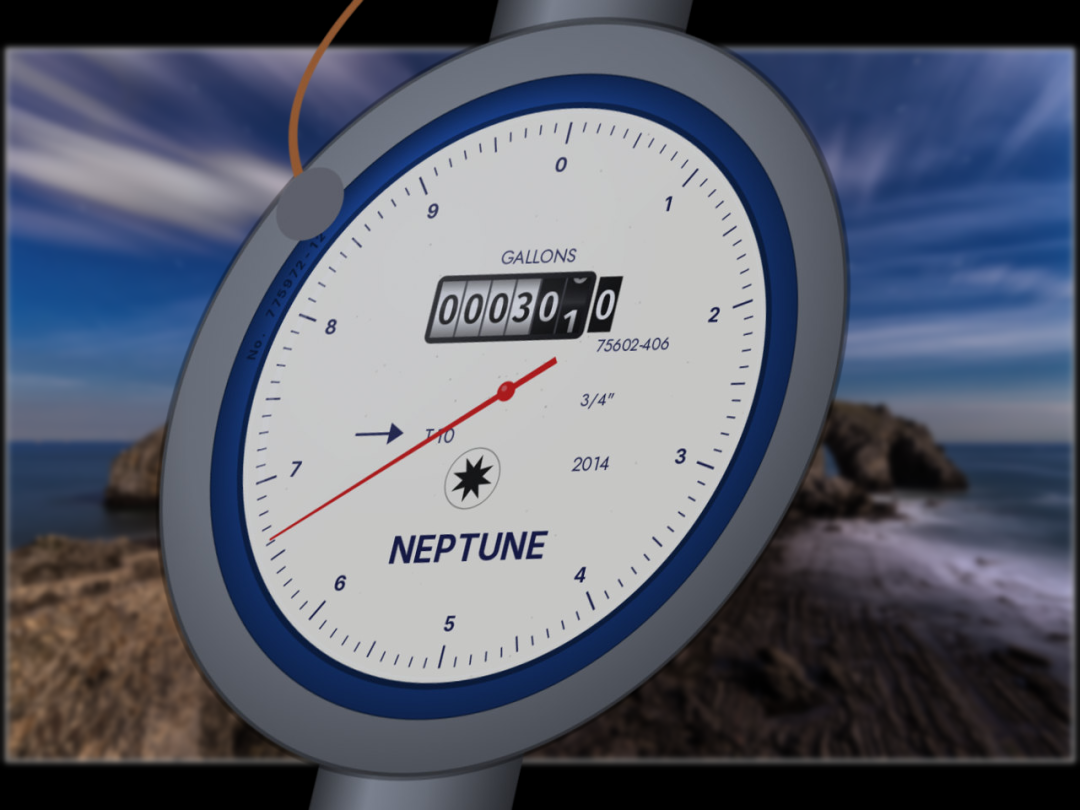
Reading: 3006.6; gal
